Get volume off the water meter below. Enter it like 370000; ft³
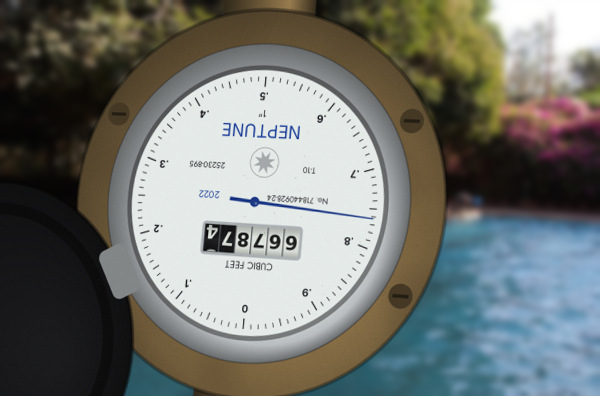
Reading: 667873.76; ft³
